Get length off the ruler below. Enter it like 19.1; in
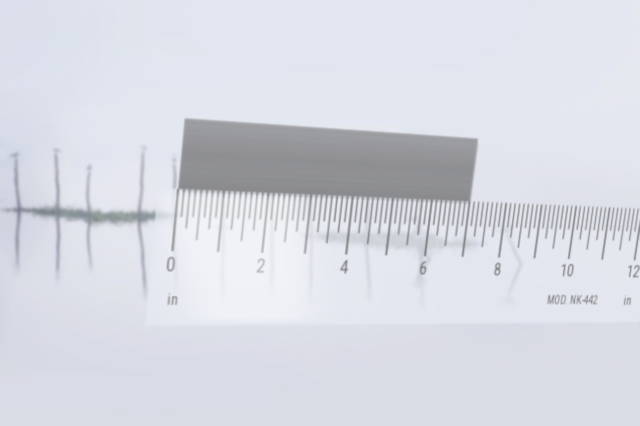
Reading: 7; in
